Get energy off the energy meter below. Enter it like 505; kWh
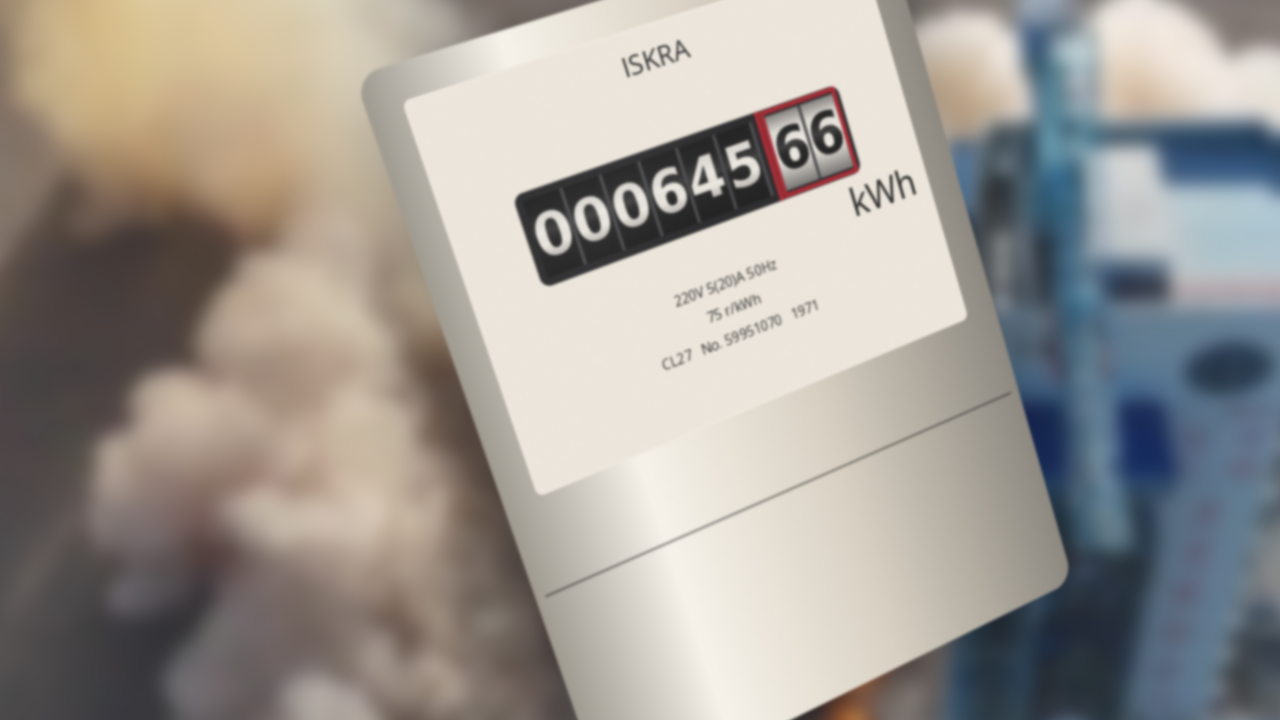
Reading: 645.66; kWh
